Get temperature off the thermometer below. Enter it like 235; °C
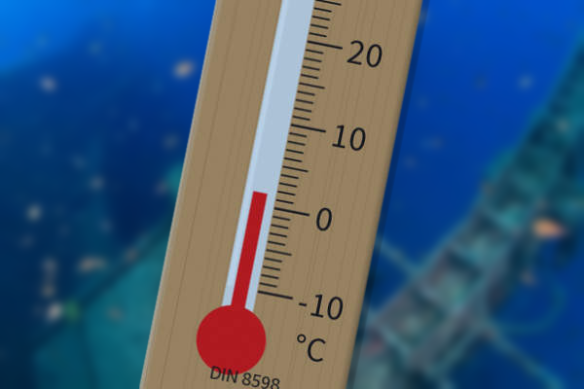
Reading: 1.5; °C
